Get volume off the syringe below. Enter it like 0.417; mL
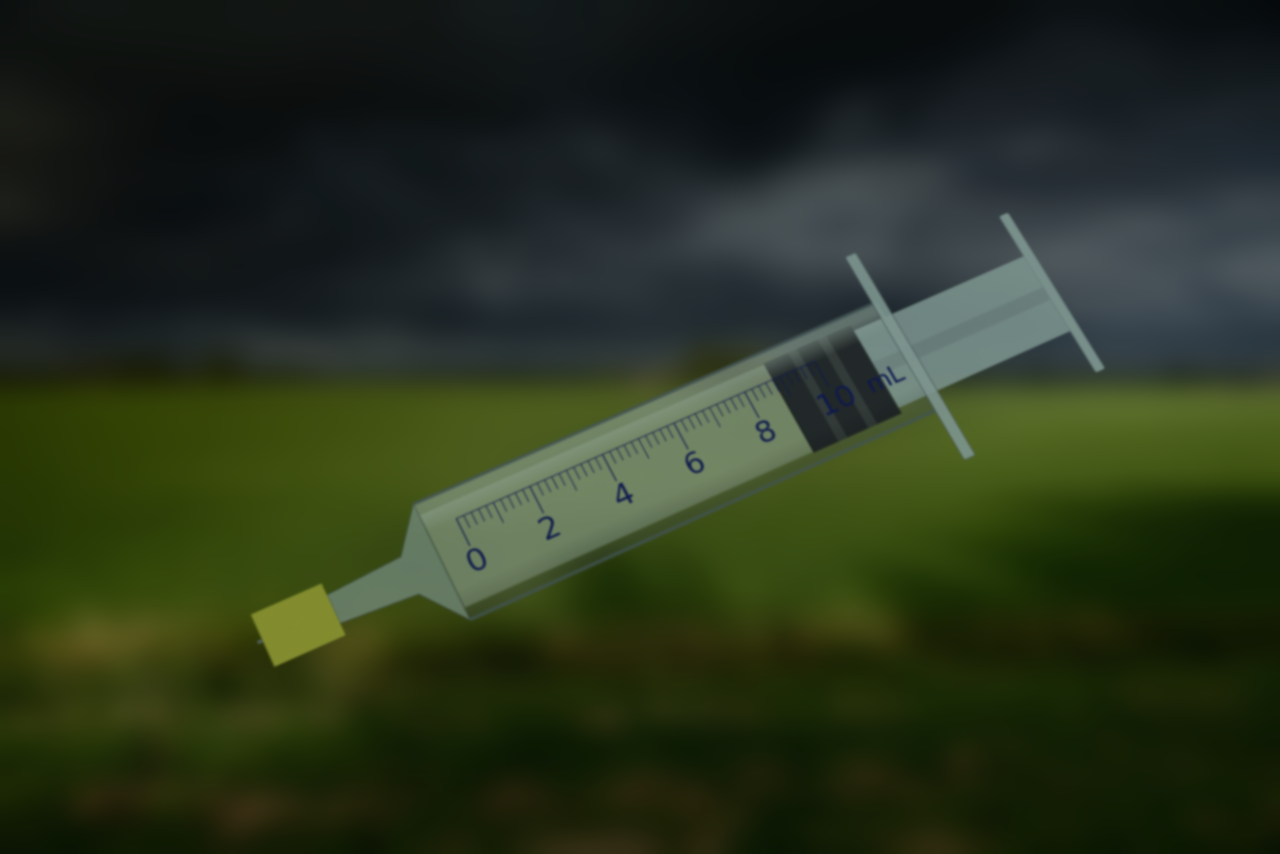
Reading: 8.8; mL
